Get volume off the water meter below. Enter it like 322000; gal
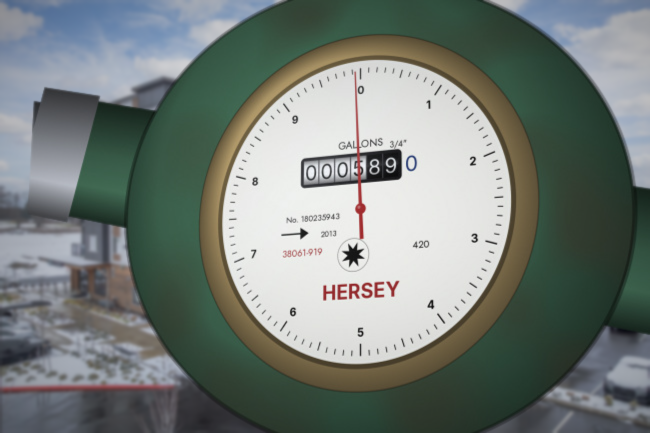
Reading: 5889.9; gal
